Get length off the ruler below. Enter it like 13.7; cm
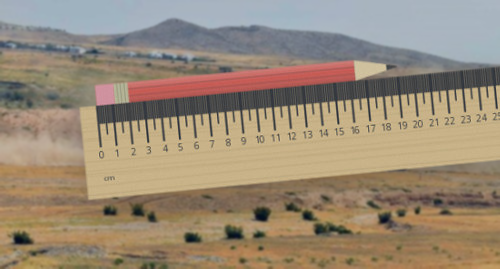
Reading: 19; cm
